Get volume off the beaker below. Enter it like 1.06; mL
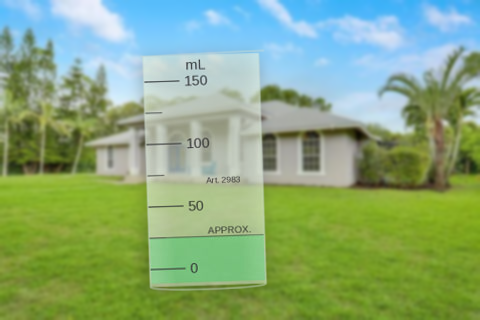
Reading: 25; mL
